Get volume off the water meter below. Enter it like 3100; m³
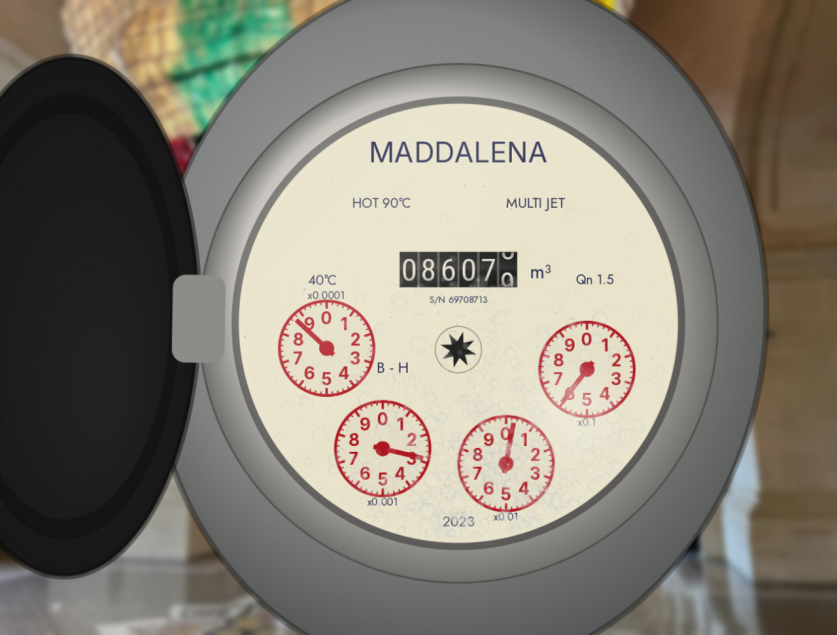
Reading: 86078.6028; m³
